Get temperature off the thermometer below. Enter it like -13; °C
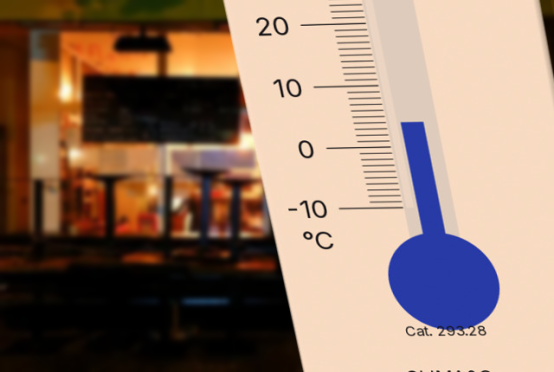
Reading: 4; °C
